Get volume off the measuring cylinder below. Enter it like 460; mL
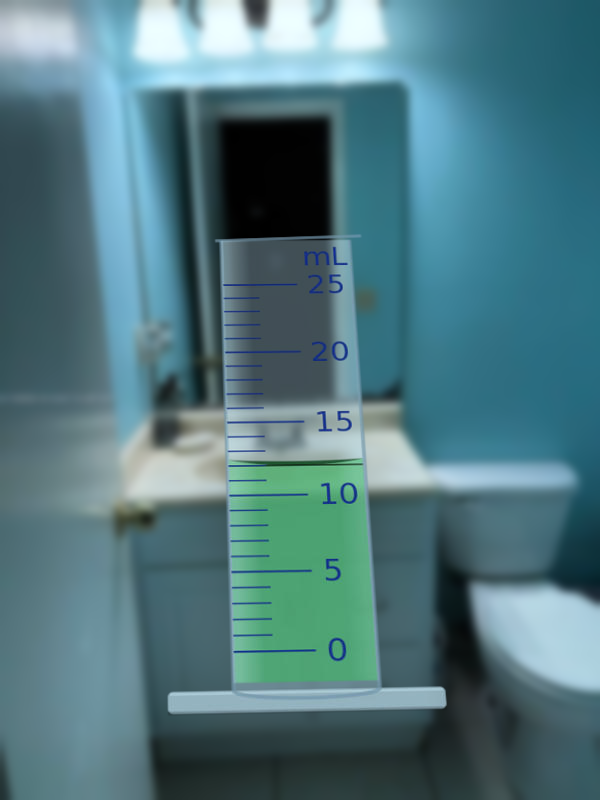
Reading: 12; mL
